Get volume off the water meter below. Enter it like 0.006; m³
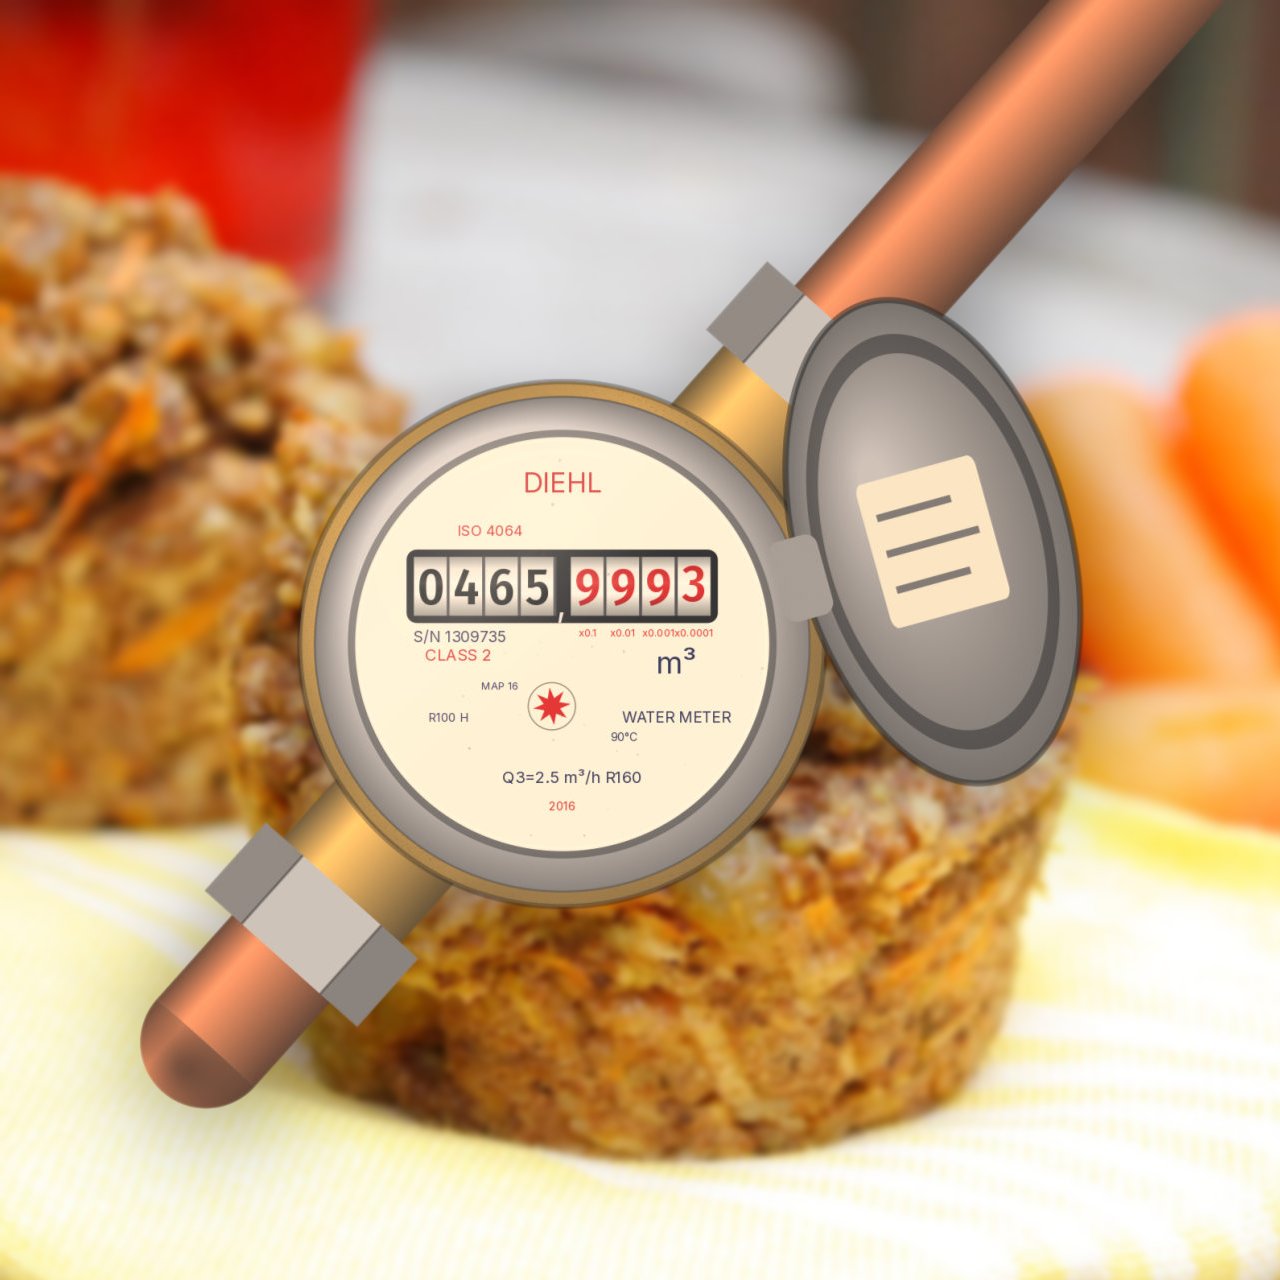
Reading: 465.9993; m³
